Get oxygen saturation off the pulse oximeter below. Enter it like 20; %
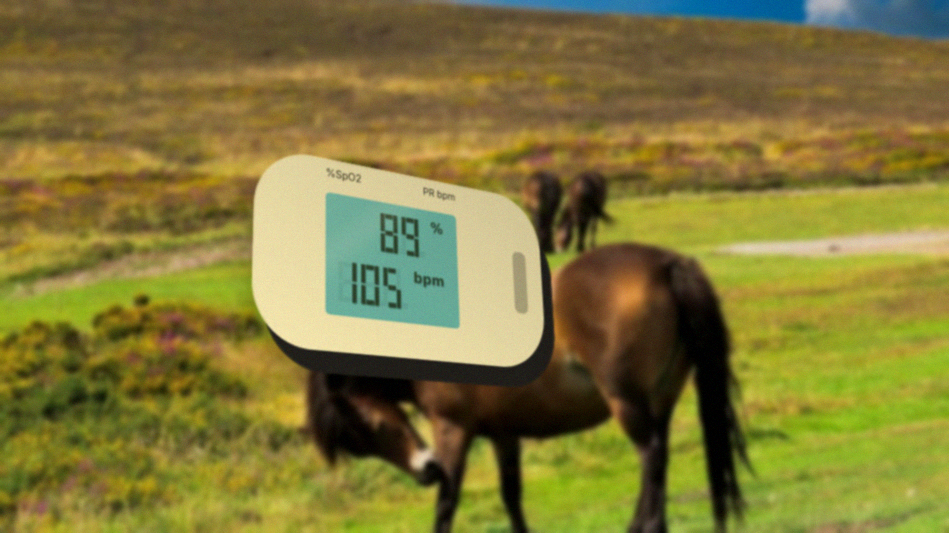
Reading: 89; %
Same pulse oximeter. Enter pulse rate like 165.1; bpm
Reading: 105; bpm
